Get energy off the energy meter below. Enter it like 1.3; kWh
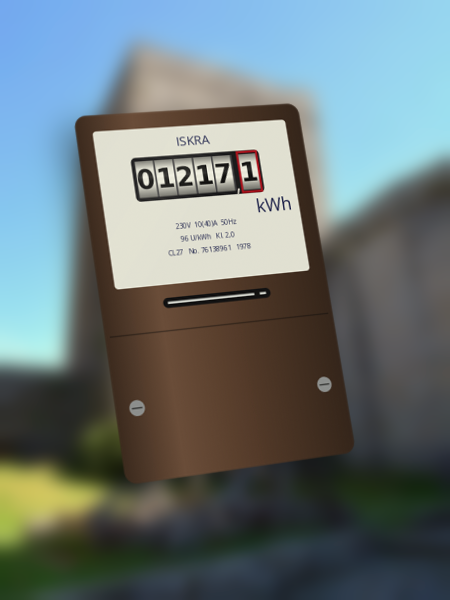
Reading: 1217.1; kWh
